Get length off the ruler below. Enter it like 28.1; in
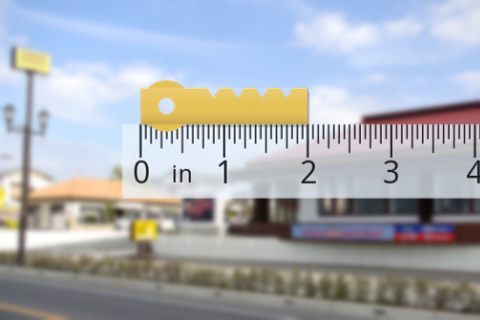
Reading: 2; in
